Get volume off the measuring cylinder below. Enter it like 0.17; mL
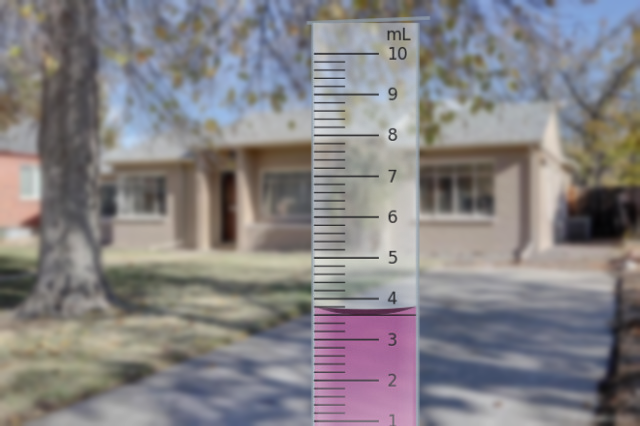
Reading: 3.6; mL
